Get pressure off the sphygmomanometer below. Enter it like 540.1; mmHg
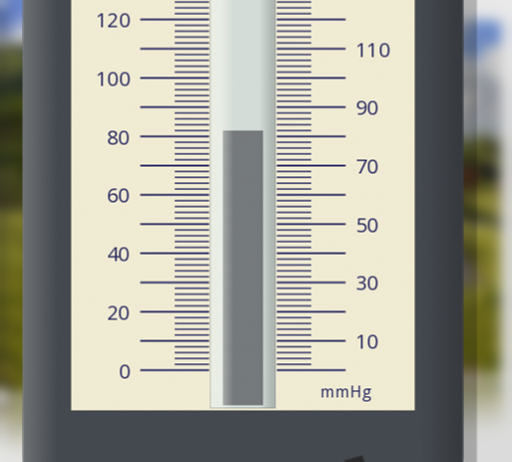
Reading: 82; mmHg
